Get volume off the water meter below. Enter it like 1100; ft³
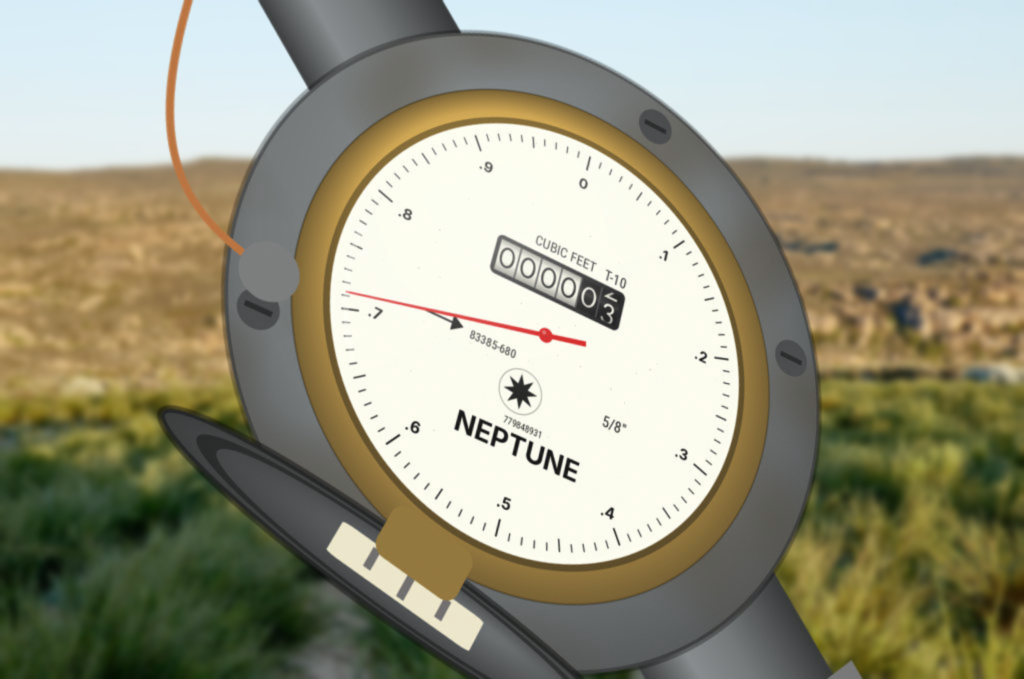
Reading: 2.71; ft³
